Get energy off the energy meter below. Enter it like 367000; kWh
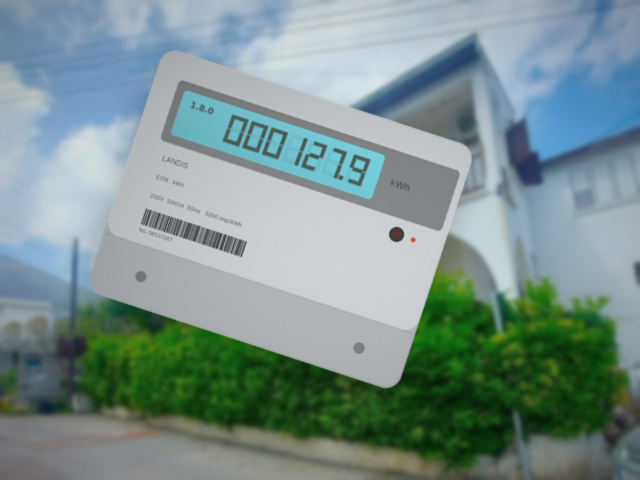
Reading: 127.9; kWh
